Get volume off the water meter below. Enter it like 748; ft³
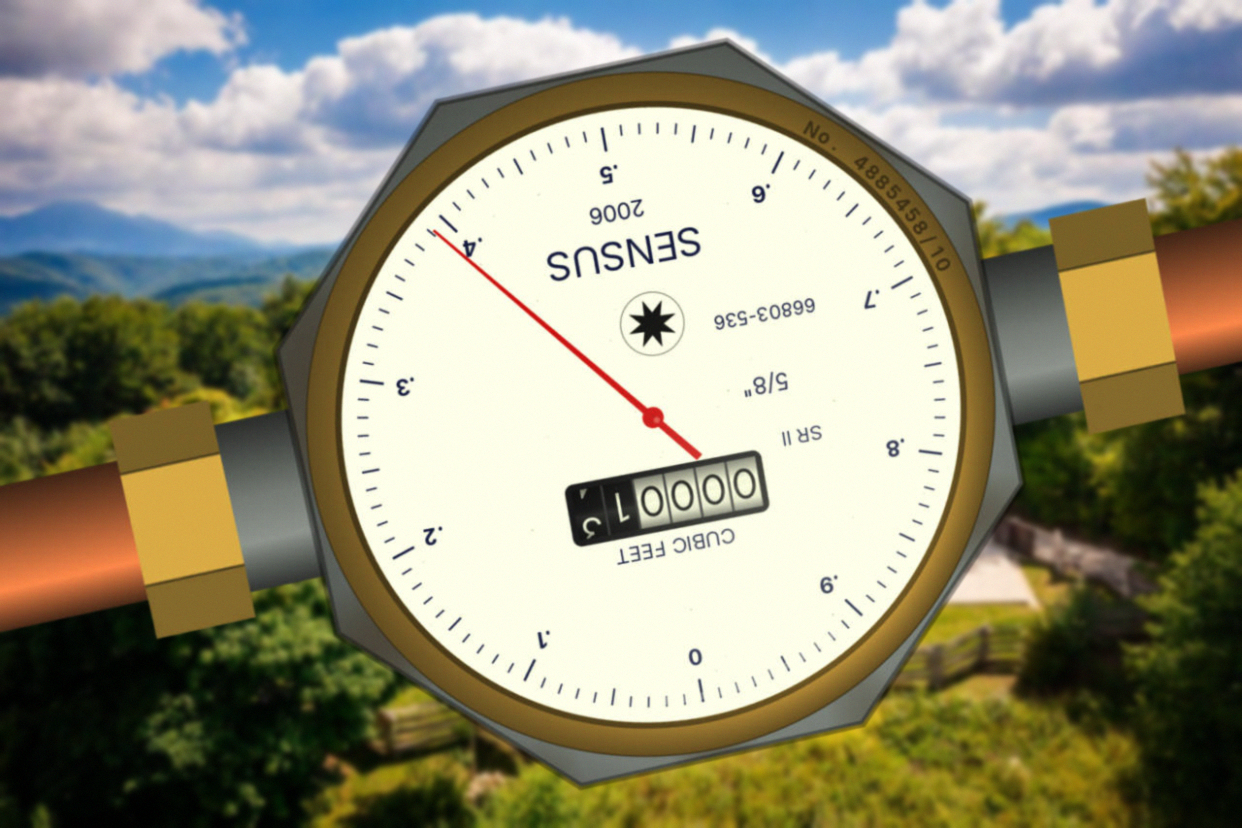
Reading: 13.39; ft³
